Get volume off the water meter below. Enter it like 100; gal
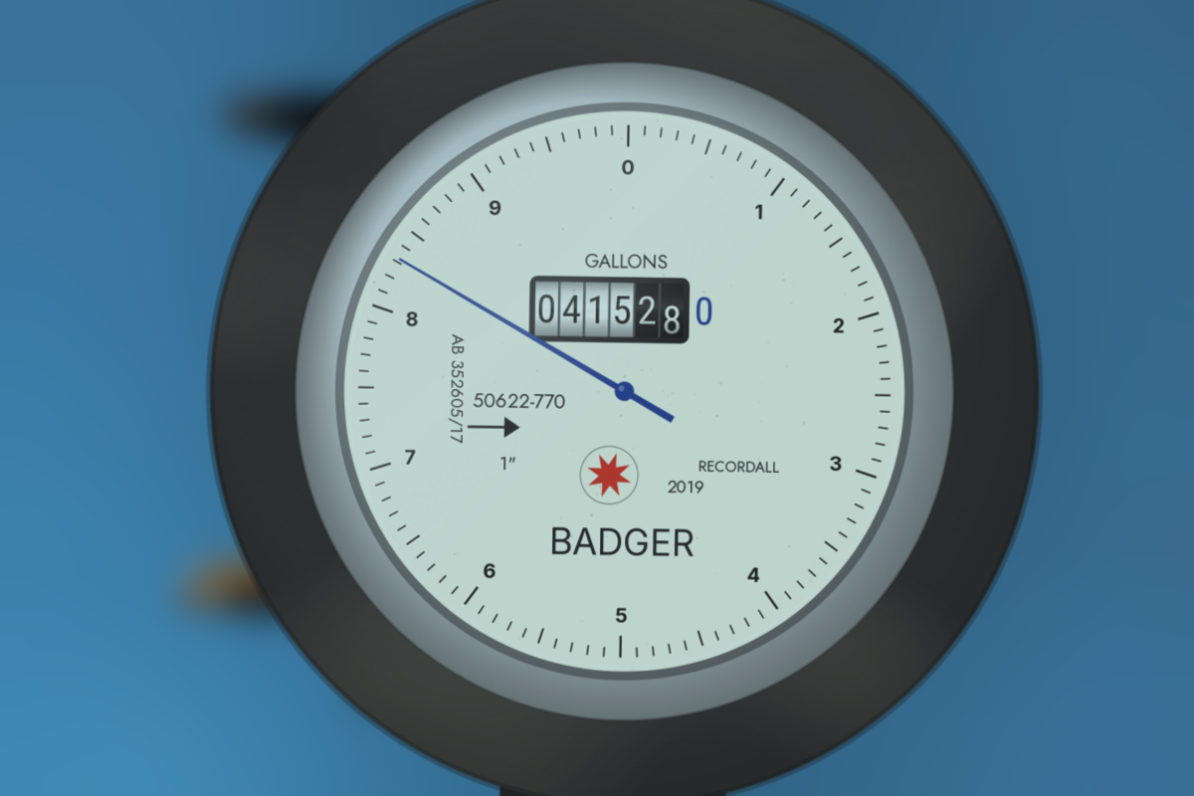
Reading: 415278.3; gal
